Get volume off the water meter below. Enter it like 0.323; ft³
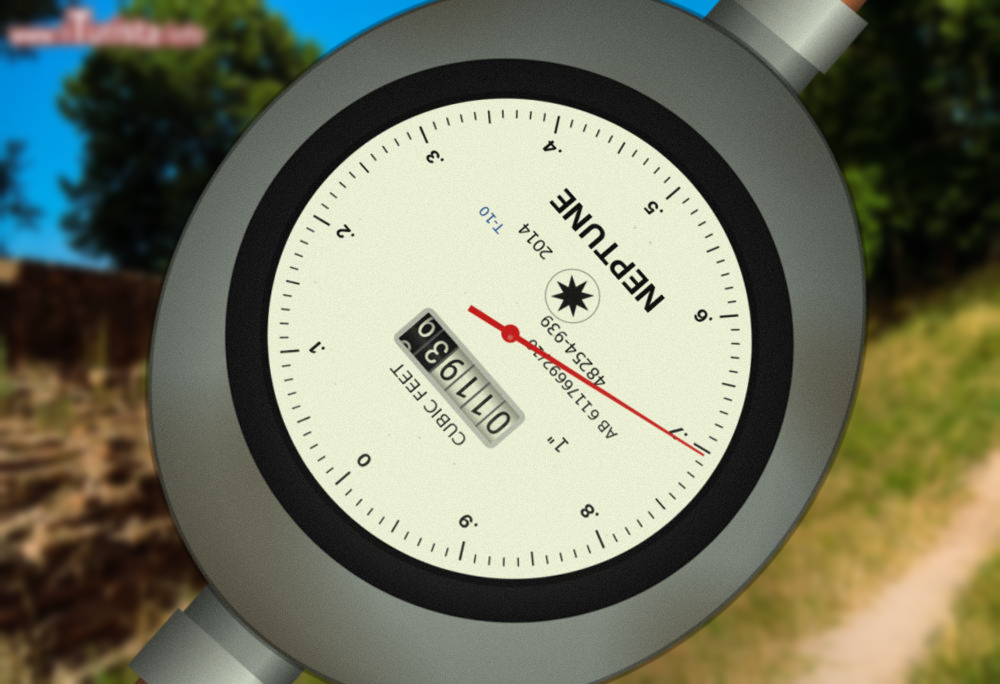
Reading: 11938.70; ft³
